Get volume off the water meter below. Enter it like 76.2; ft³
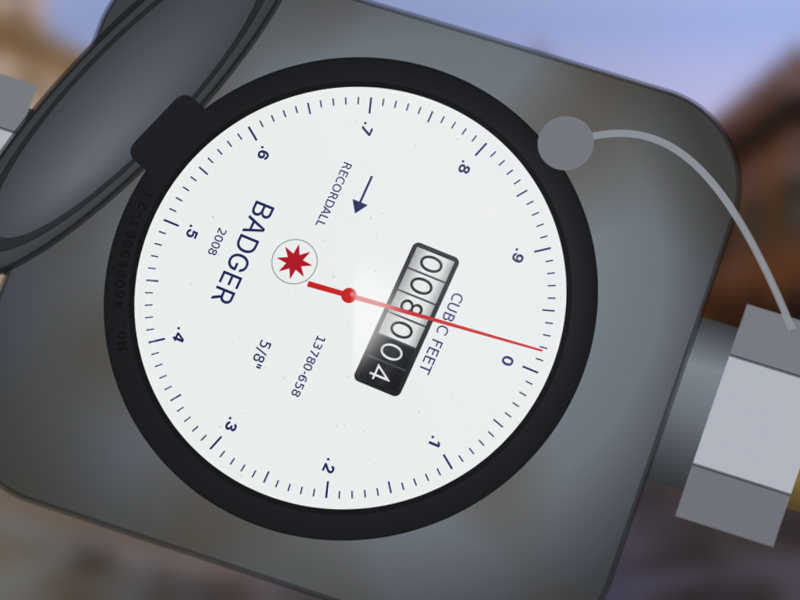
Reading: 8003.98; ft³
